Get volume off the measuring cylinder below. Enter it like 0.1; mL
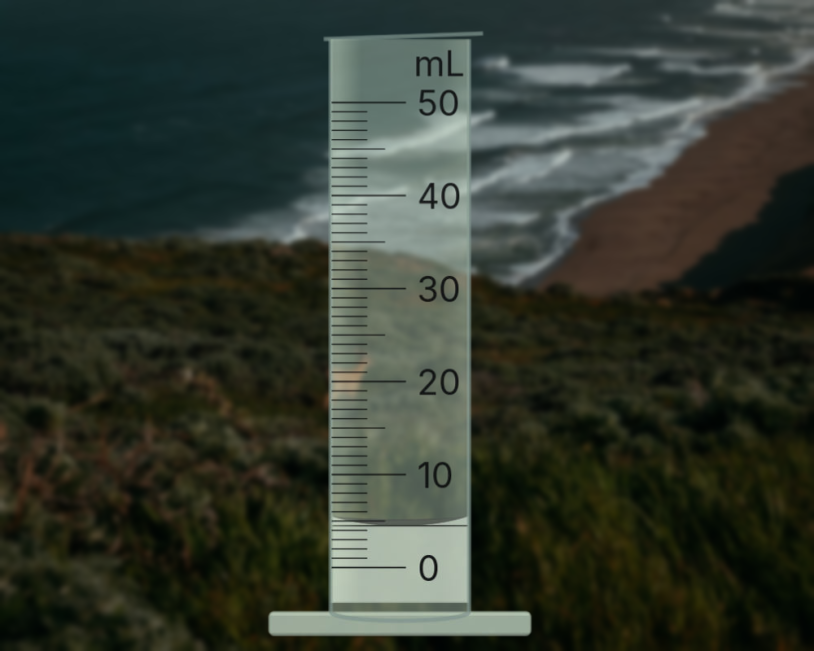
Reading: 4.5; mL
